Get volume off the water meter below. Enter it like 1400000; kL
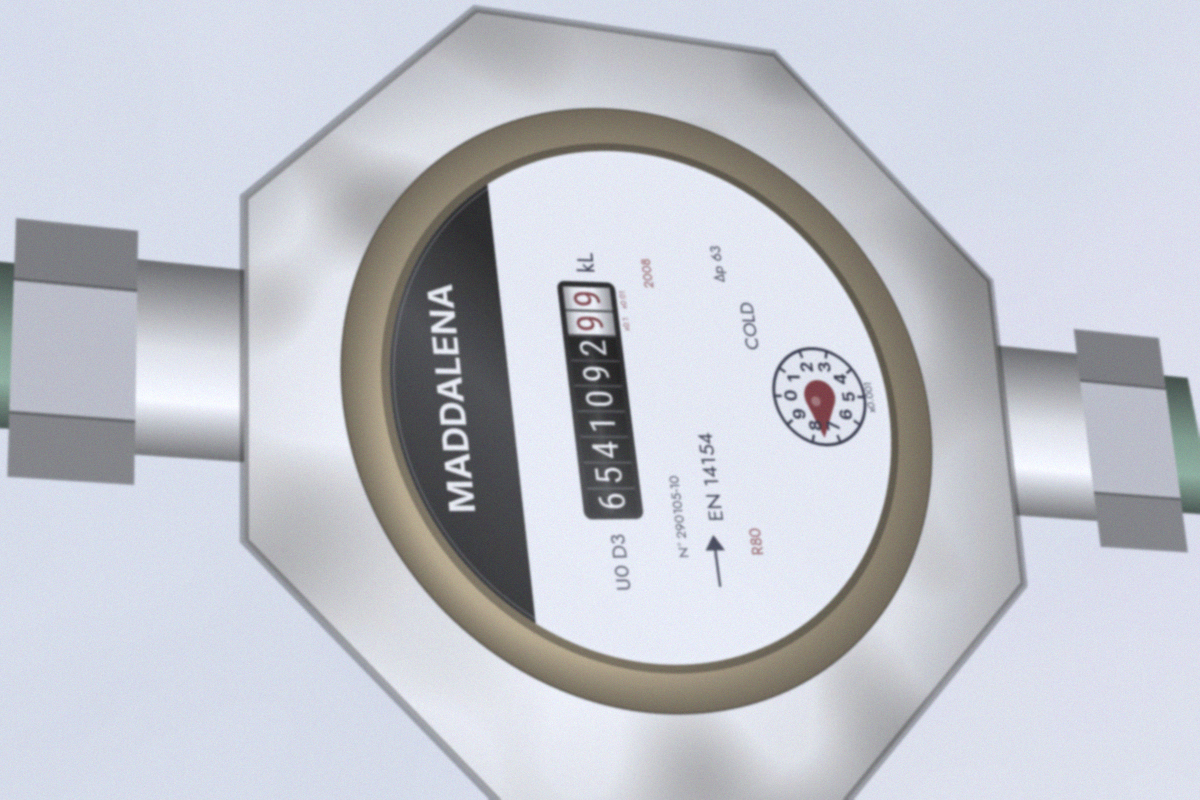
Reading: 6541092.997; kL
